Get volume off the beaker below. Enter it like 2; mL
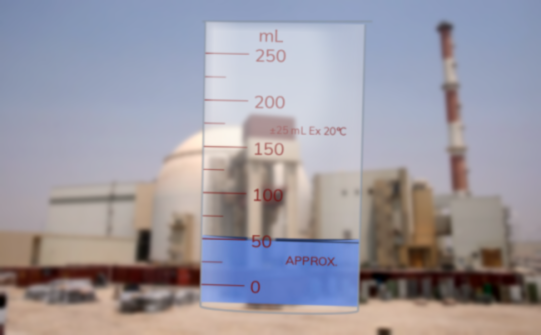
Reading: 50; mL
